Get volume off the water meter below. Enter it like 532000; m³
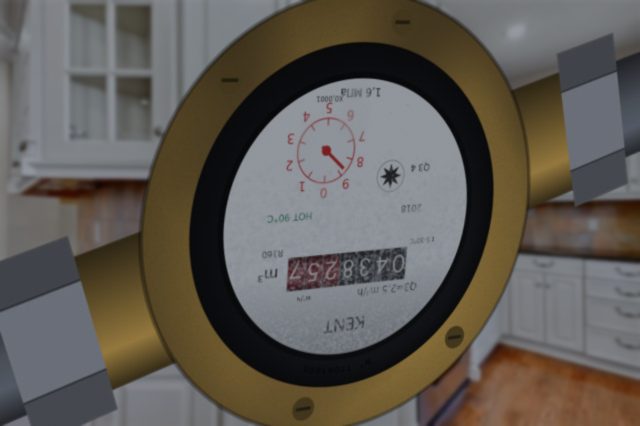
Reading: 438.2568; m³
